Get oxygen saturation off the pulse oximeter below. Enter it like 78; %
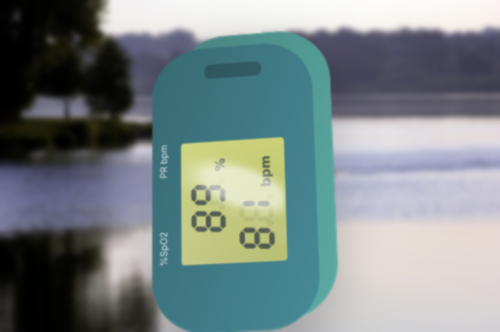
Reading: 89; %
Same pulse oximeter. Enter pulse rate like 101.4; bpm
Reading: 81; bpm
